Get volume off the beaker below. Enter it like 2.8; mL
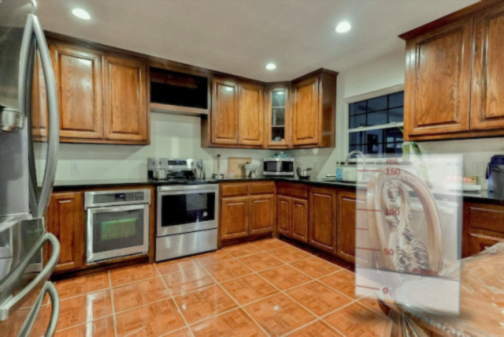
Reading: 25; mL
